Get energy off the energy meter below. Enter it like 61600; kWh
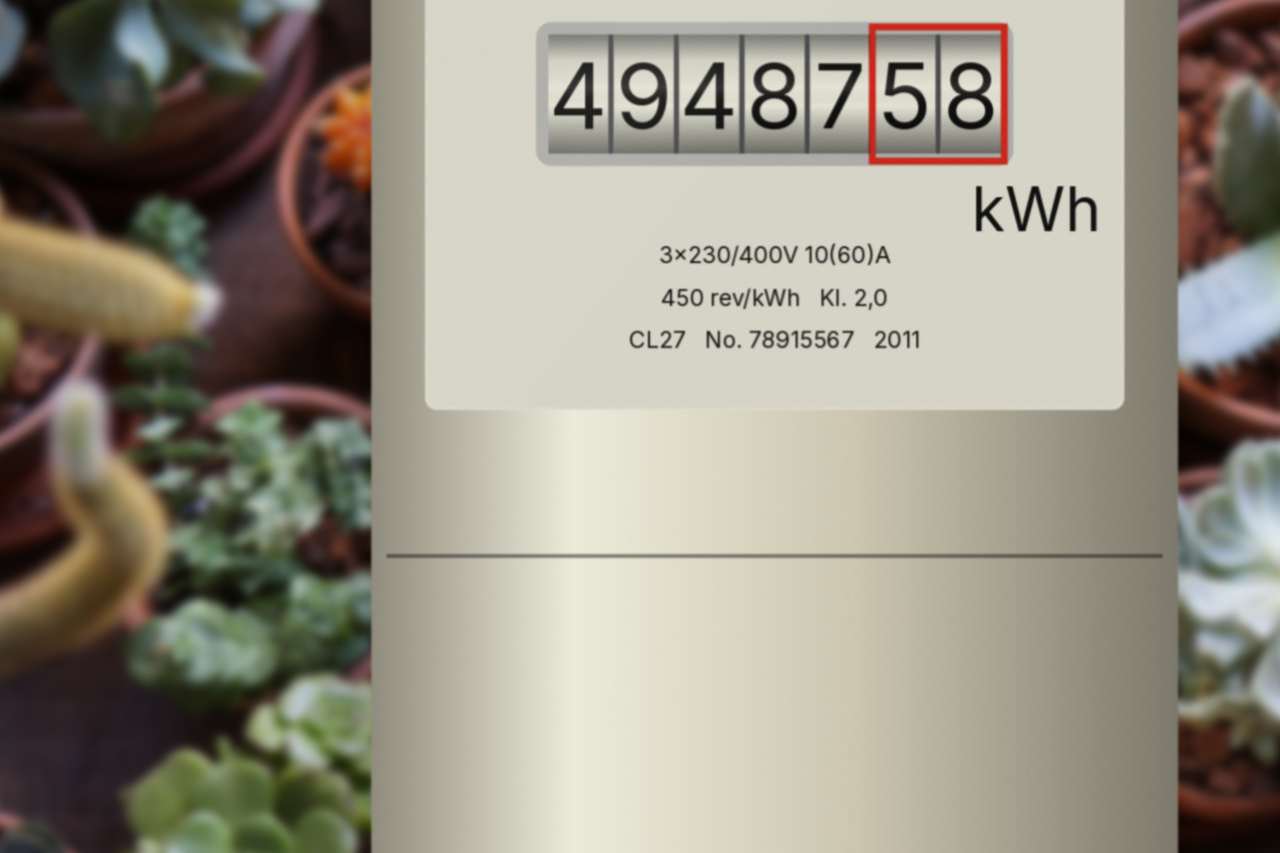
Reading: 49487.58; kWh
